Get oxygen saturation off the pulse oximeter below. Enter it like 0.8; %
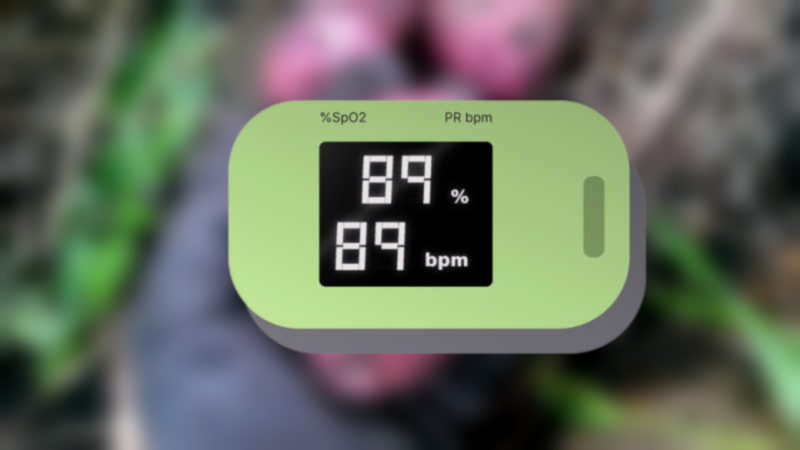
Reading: 89; %
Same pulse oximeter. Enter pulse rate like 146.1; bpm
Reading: 89; bpm
